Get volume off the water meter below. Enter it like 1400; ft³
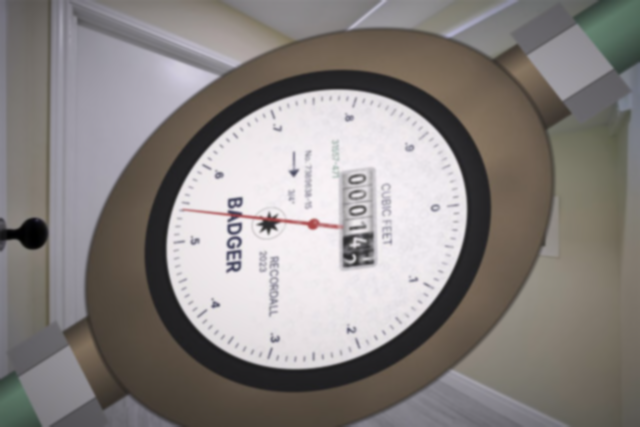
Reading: 141.54; ft³
